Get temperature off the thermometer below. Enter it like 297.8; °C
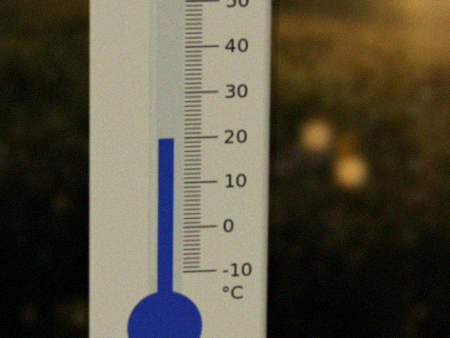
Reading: 20; °C
